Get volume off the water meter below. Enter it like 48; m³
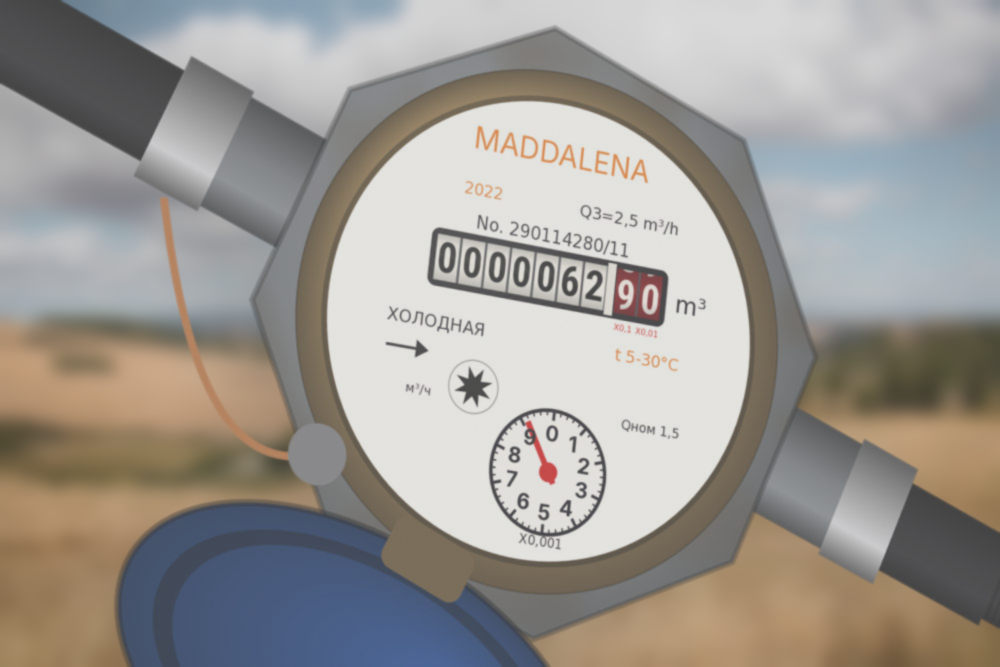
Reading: 62.899; m³
